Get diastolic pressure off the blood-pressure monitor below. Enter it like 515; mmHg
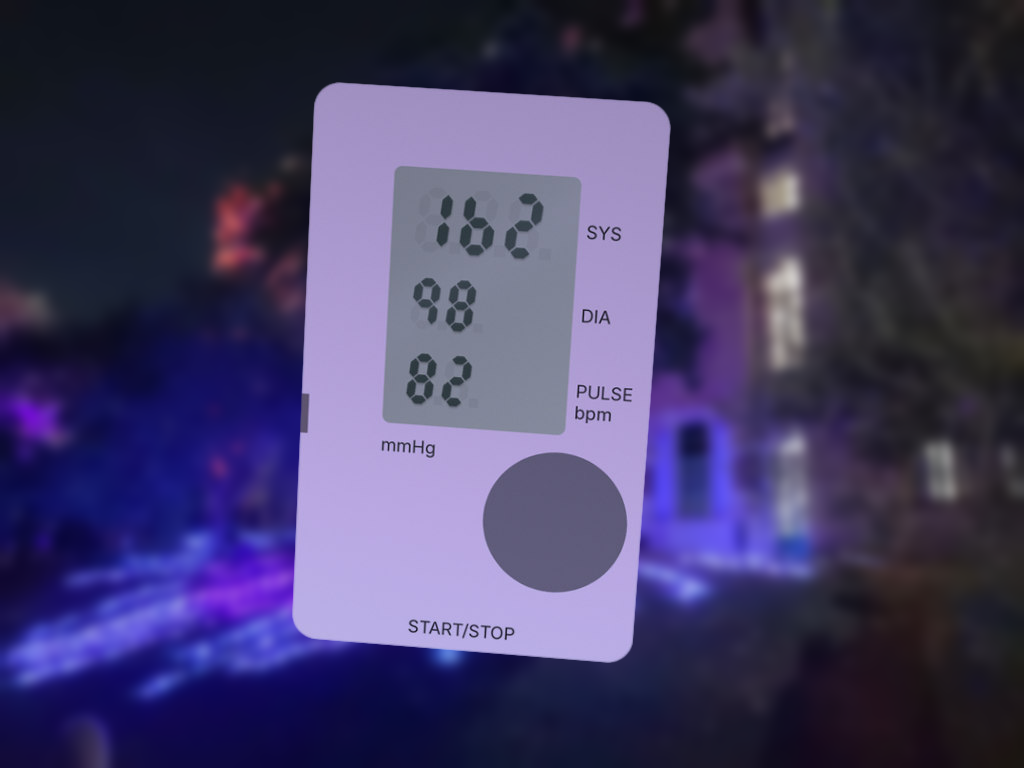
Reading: 98; mmHg
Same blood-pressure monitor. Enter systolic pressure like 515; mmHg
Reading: 162; mmHg
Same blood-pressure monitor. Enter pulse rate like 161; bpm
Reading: 82; bpm
